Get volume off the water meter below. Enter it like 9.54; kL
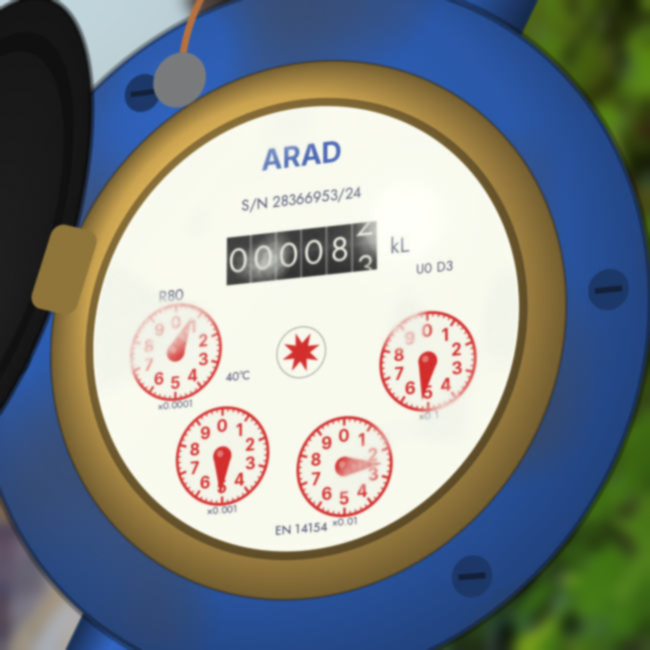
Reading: 82.5250; kL
